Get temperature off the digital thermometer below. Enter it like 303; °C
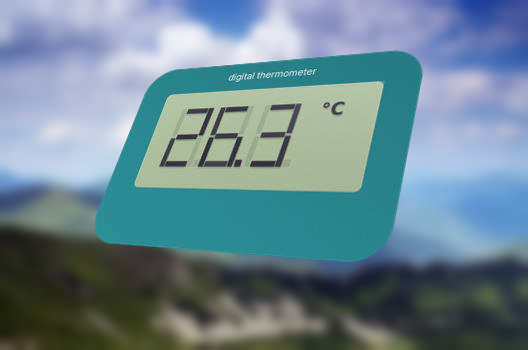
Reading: 26.3; °C
